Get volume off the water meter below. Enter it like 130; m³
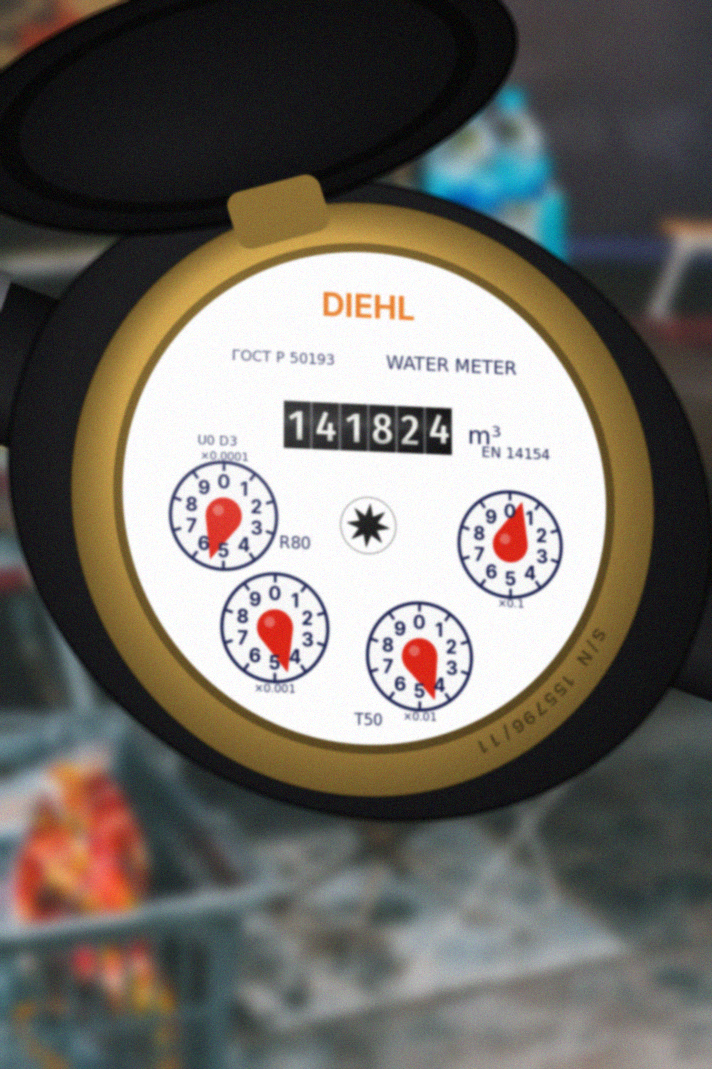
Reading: 141824.0445; m³
